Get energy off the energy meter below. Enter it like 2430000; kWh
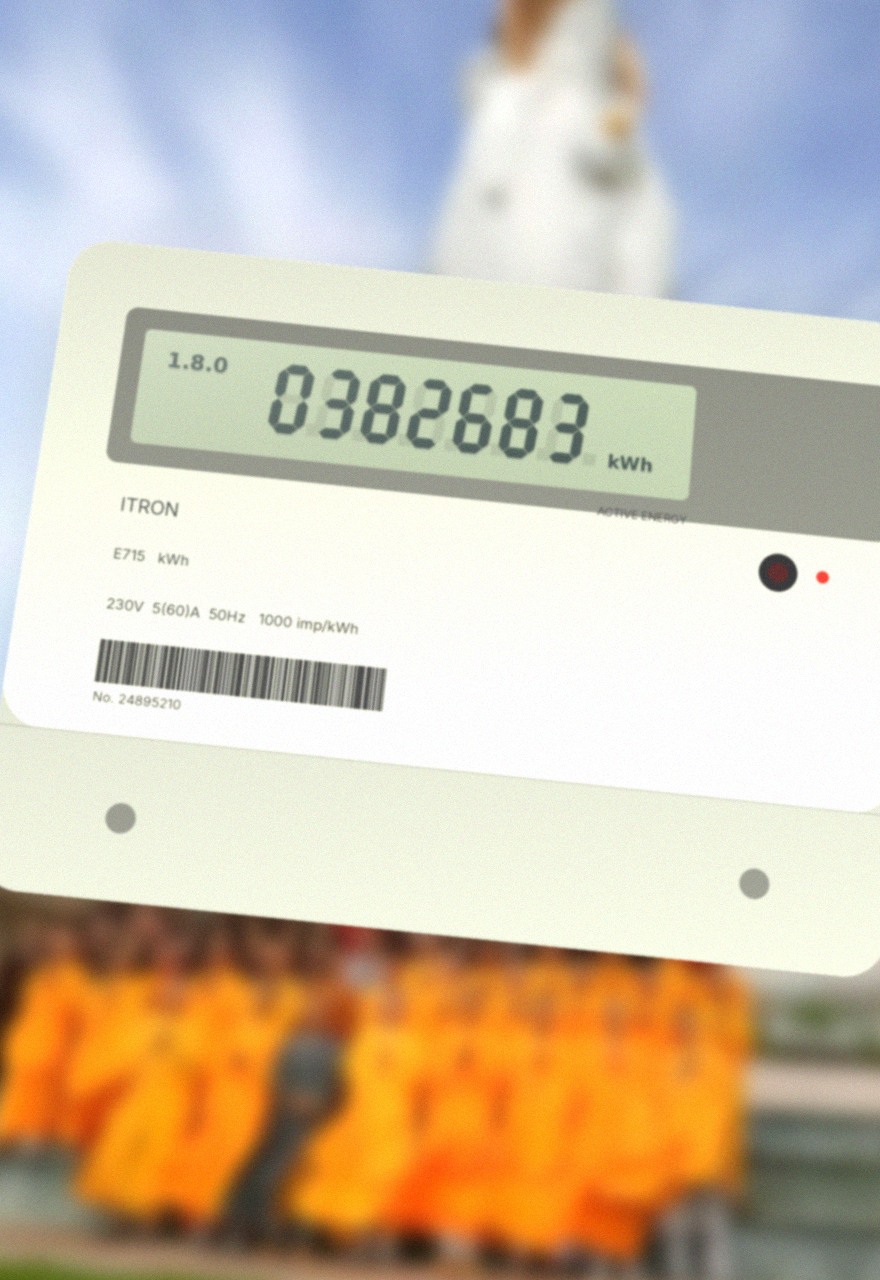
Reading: 382683; kWh
